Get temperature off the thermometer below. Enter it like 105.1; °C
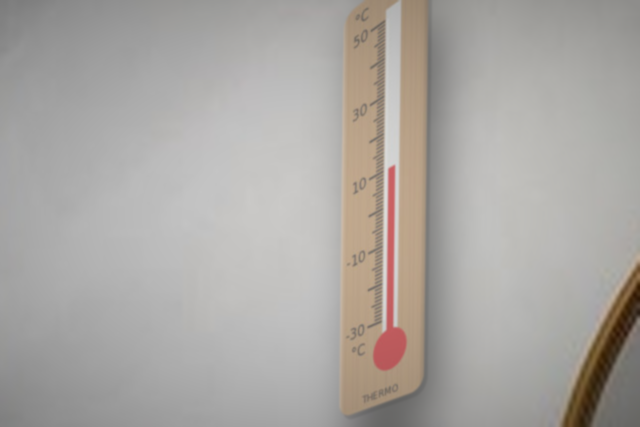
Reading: 10; °C
